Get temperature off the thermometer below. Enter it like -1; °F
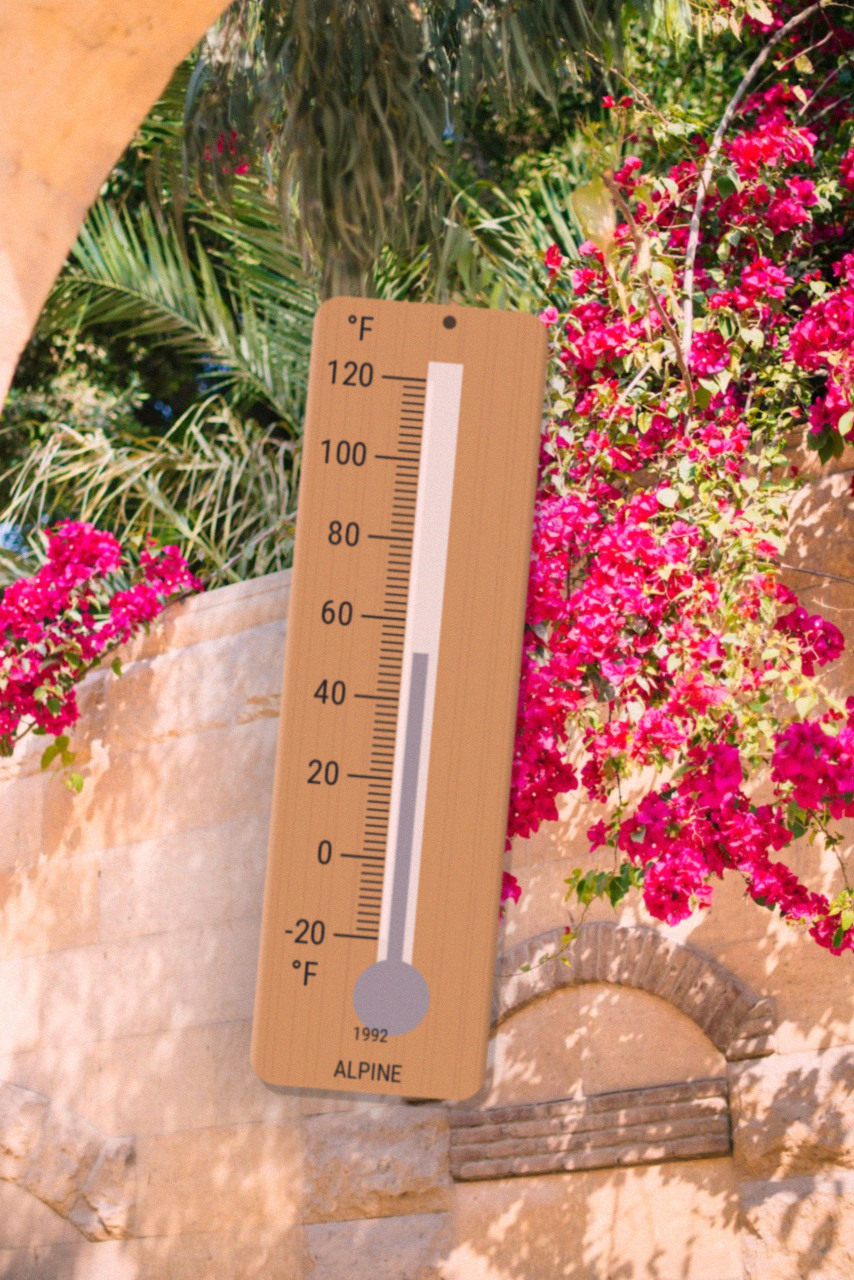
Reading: 52; °F
